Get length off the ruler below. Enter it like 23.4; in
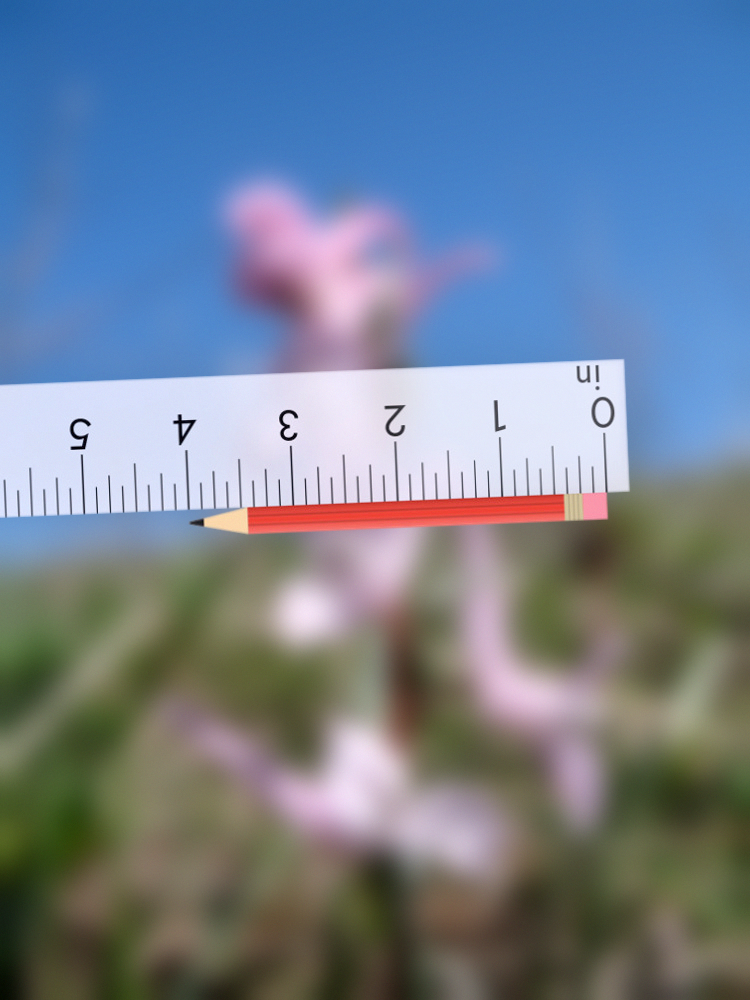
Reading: 4; in
